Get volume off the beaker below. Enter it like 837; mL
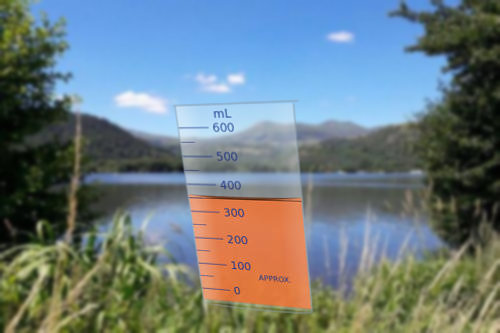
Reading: 350; mL
